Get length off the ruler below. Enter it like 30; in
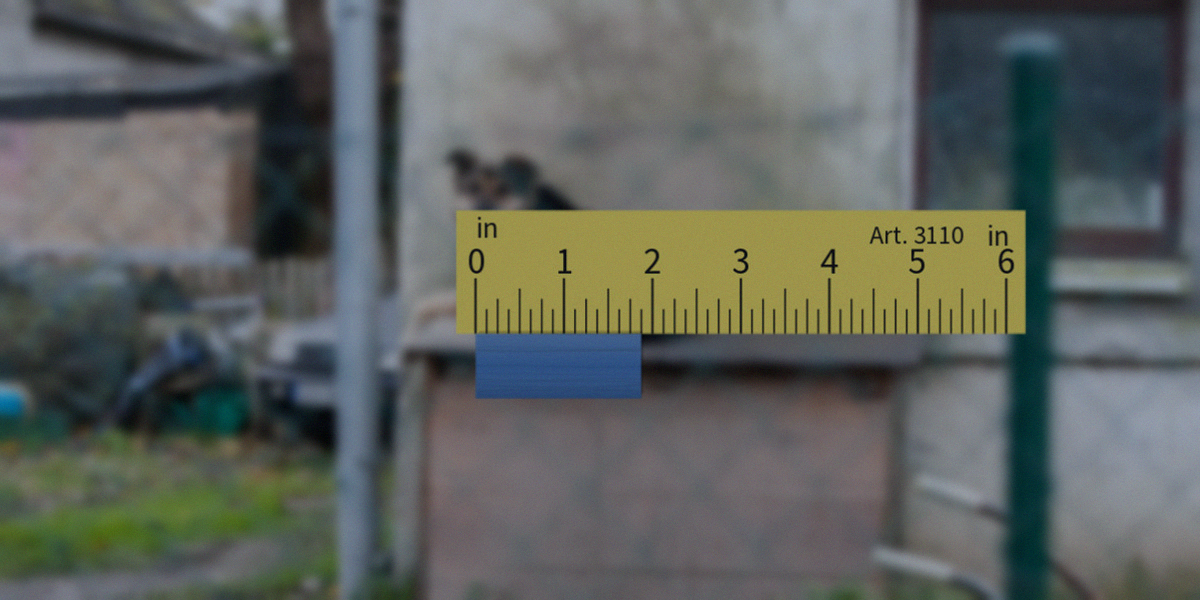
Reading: 1.875; in
